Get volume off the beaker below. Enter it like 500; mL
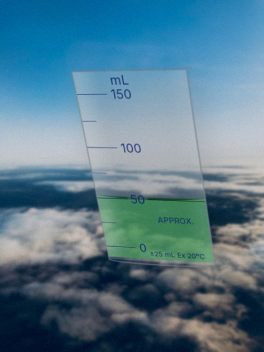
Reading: 50; mL
